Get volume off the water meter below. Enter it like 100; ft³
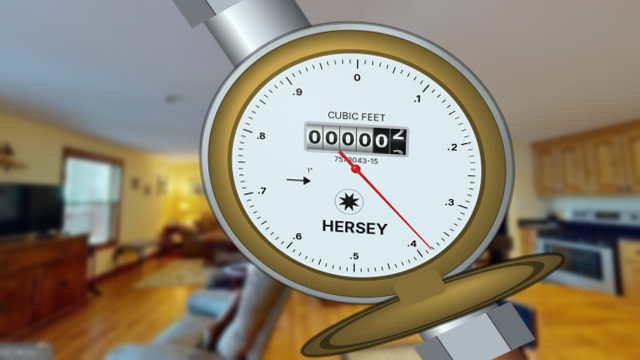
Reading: 2.38; ft³
